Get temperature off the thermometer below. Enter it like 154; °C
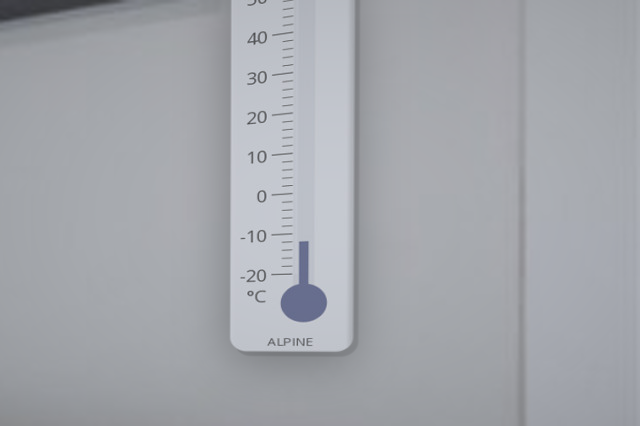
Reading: -12; °C
